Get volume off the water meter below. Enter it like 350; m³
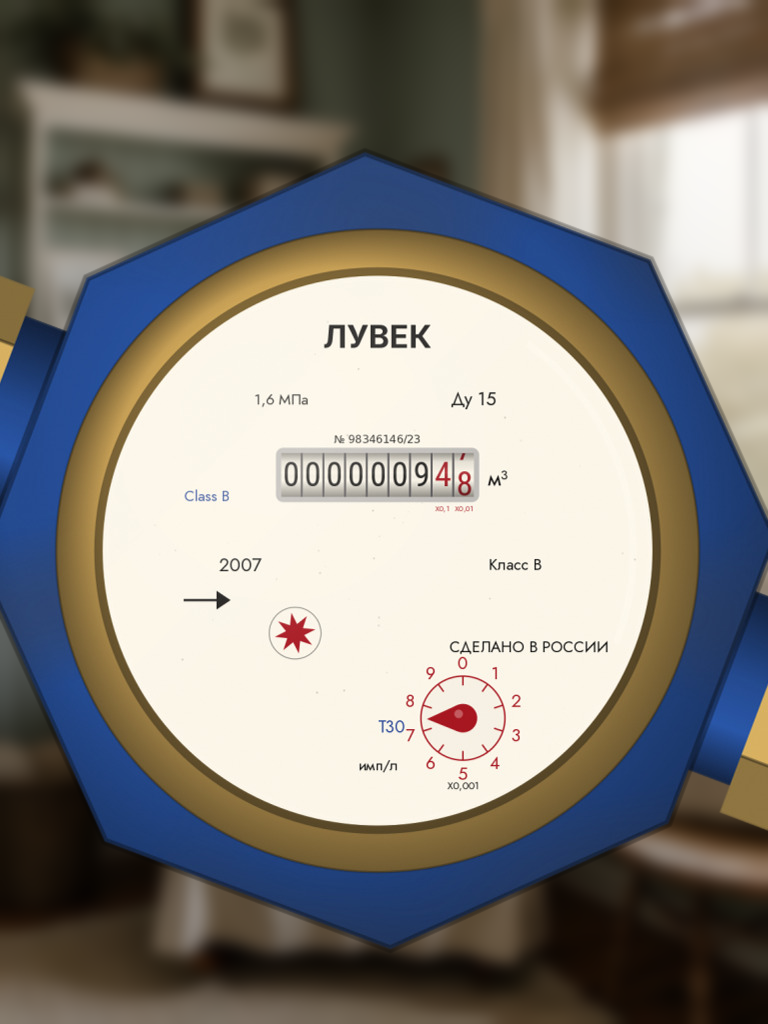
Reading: 9.477; m³
